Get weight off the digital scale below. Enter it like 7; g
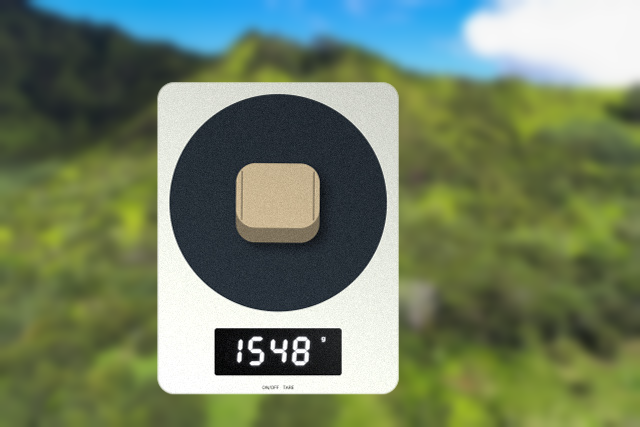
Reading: 1548; g
